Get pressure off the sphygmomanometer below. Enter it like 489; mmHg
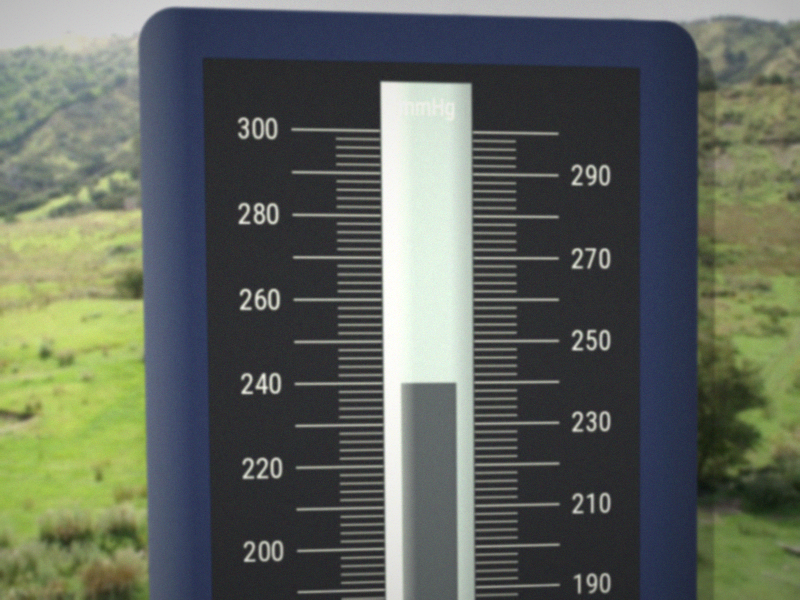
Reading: 240; mmHg
